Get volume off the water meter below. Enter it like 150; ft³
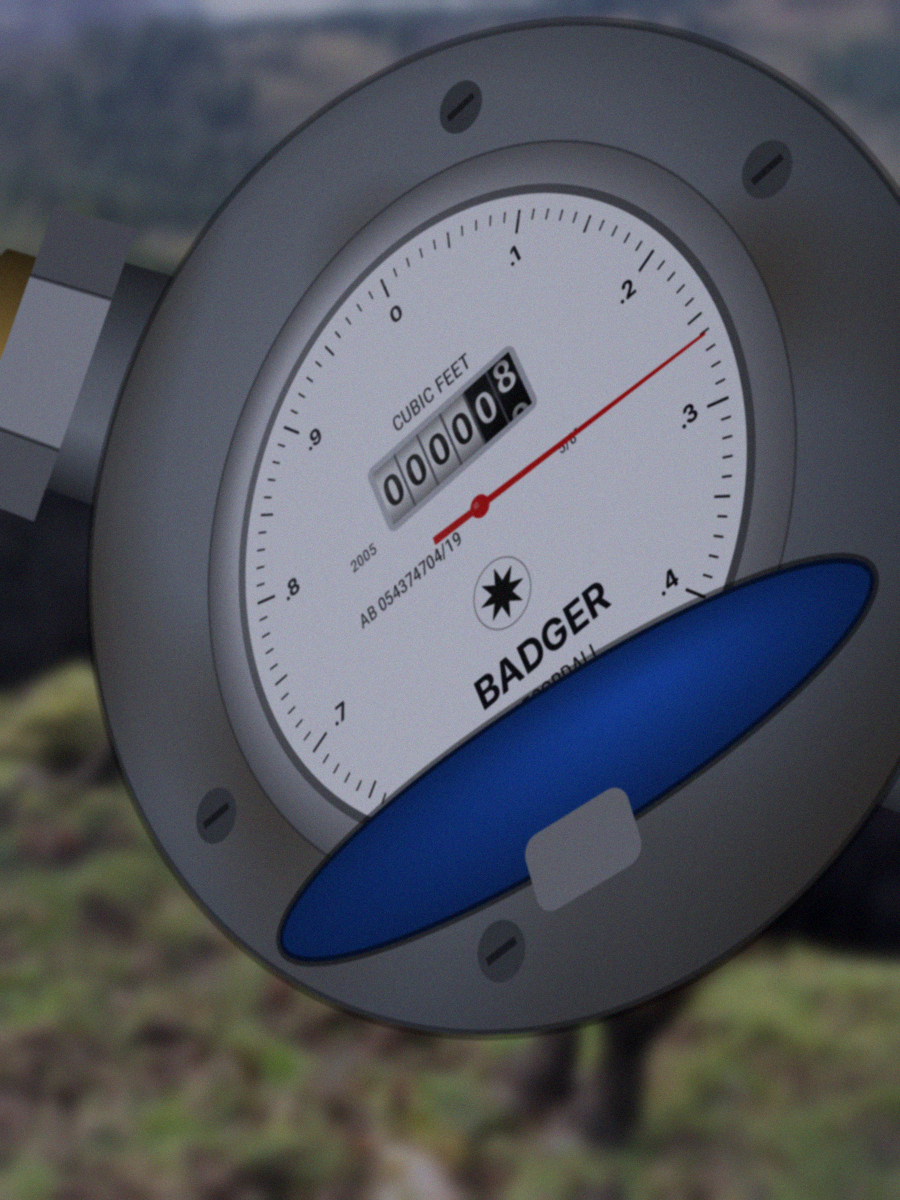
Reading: 8.26; ft³
